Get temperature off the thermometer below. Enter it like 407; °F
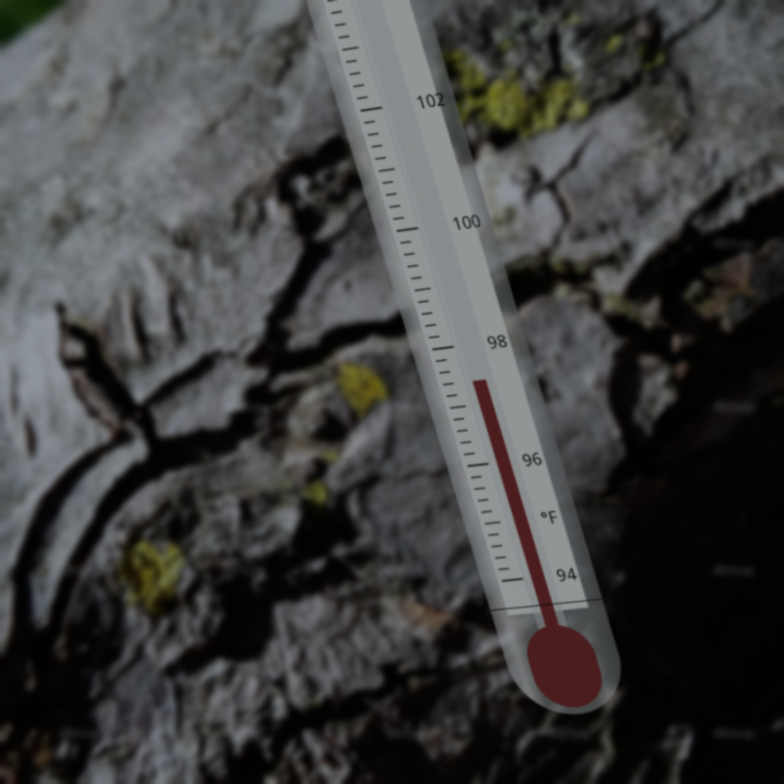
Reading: 97.4; °F
